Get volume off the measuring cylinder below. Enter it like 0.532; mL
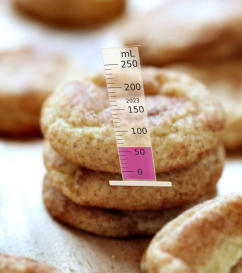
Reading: 60; mL
